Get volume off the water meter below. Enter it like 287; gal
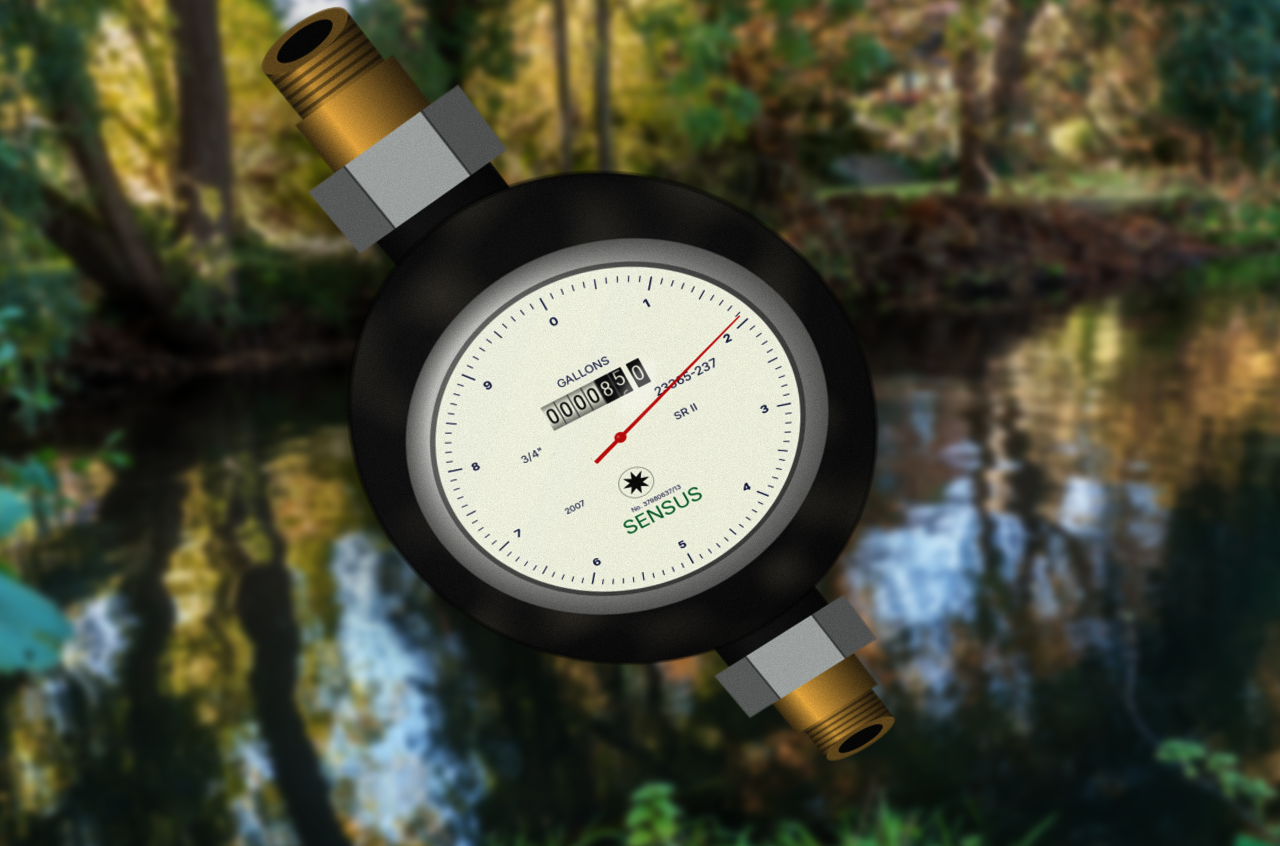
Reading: 851.9; gal
